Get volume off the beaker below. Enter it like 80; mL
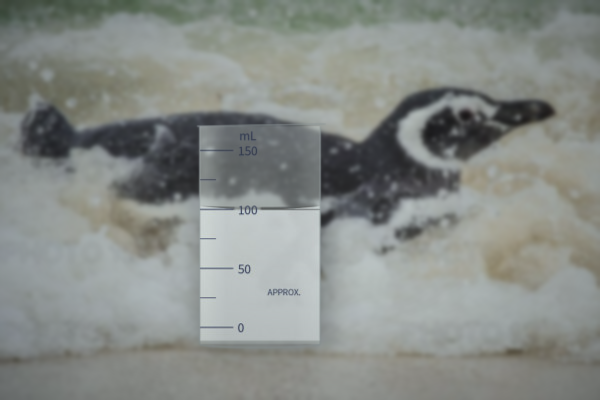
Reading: 100; mL
